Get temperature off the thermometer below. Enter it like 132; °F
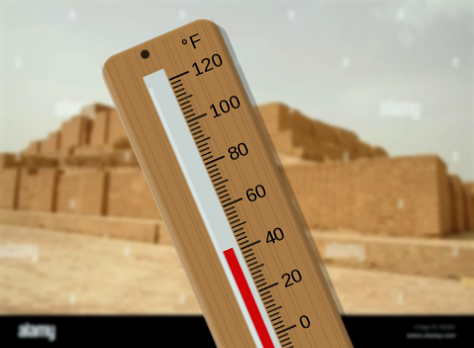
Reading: 42; °F
